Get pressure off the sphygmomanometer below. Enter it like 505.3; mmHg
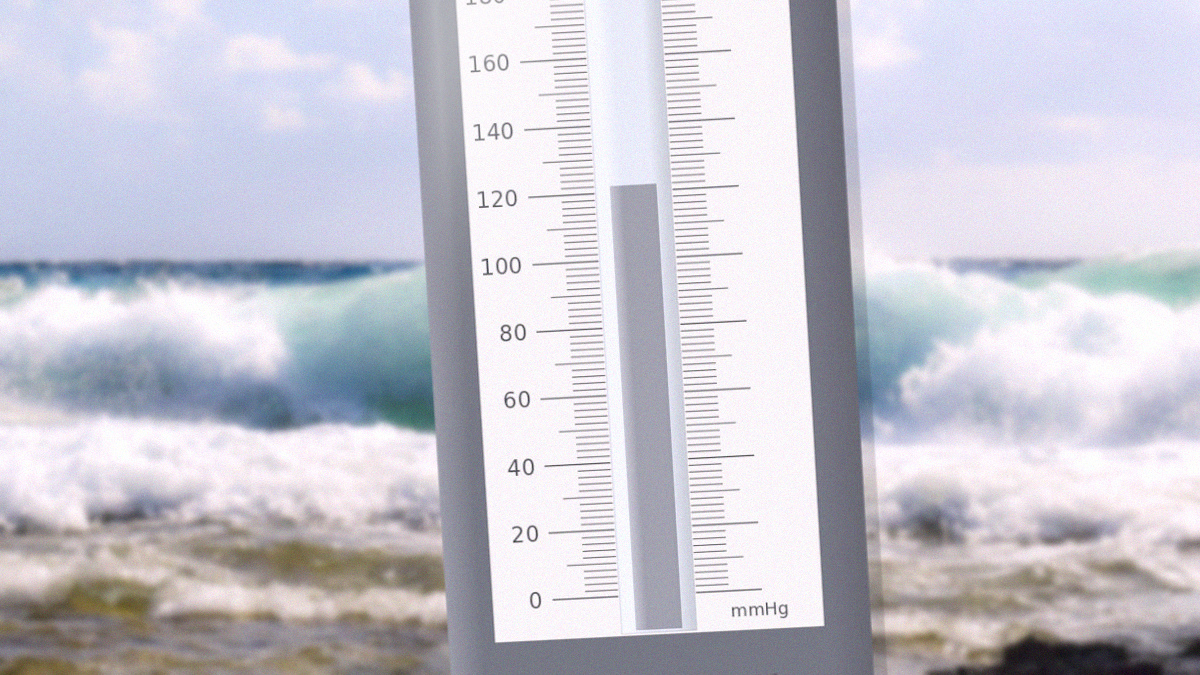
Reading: 122; mmHg
